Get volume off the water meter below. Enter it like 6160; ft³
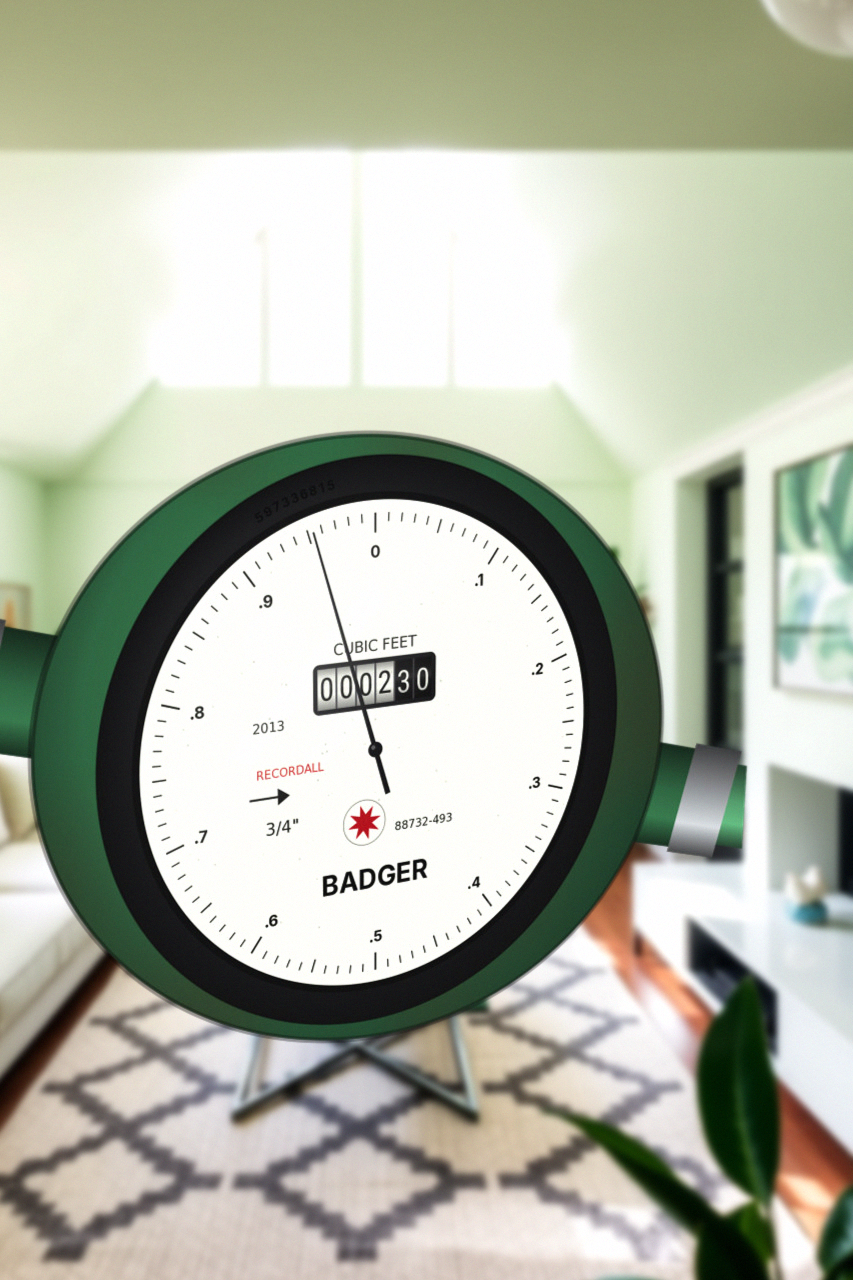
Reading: 229.95; ft³
